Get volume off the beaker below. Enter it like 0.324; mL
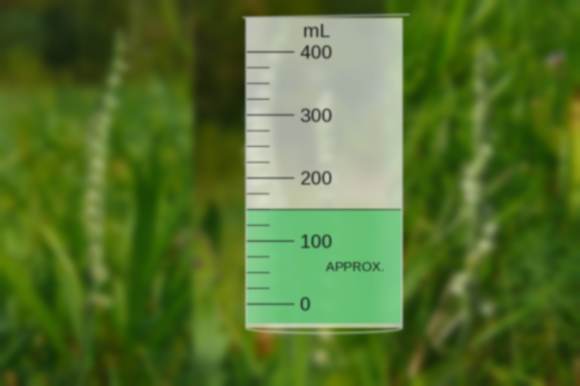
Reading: 150; mL
